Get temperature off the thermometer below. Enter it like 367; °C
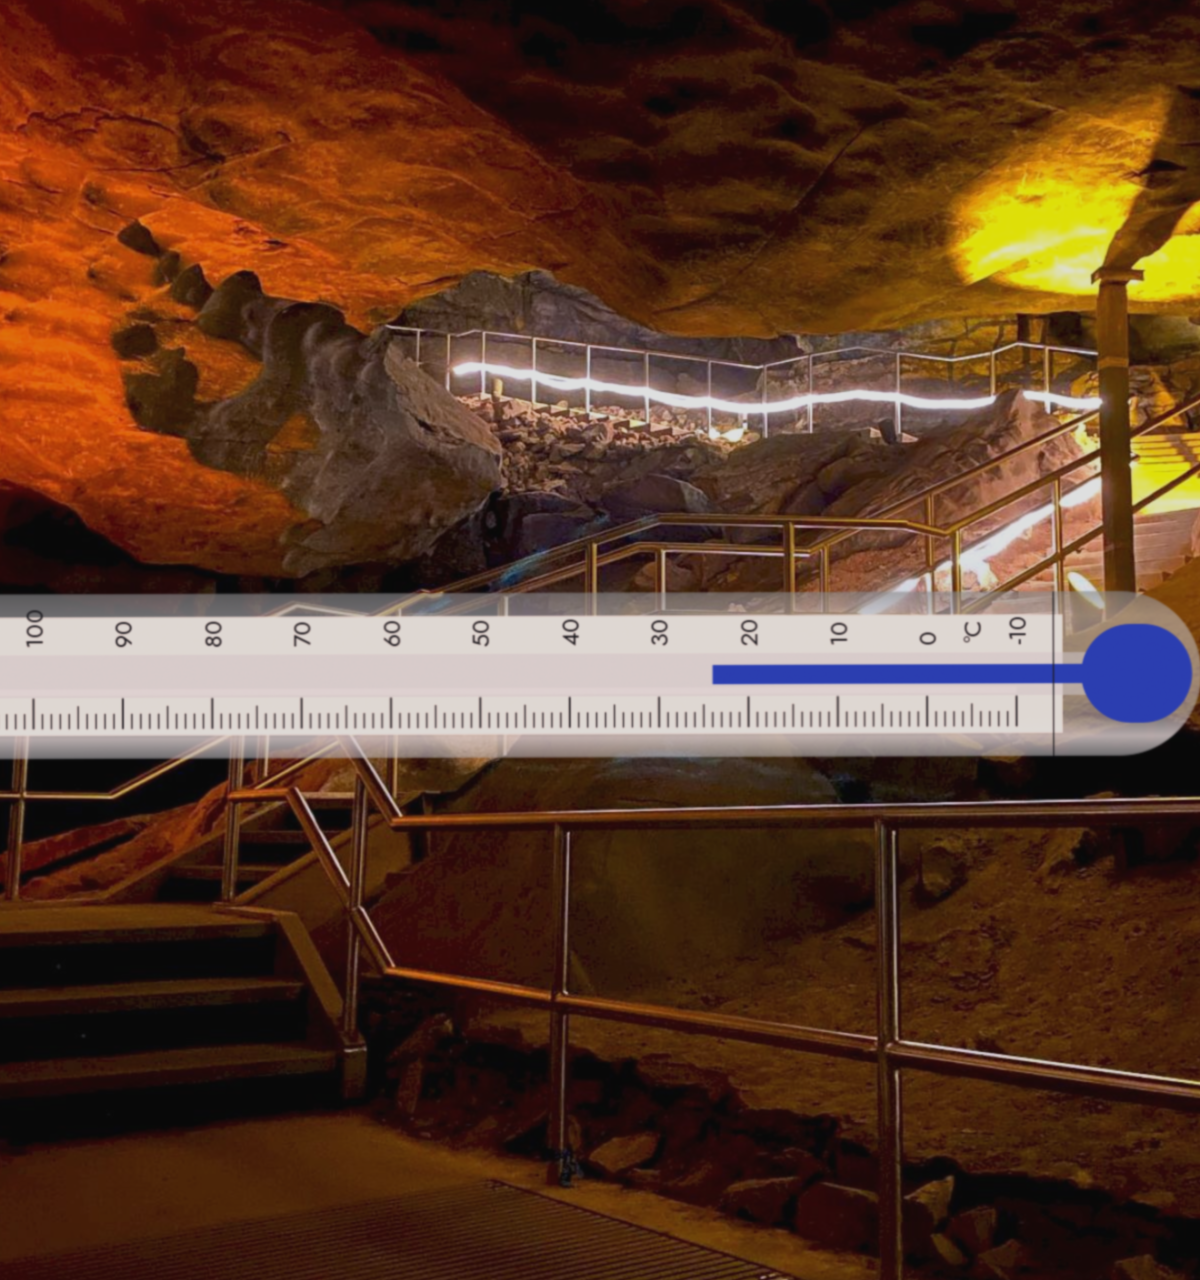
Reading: 24; °C
